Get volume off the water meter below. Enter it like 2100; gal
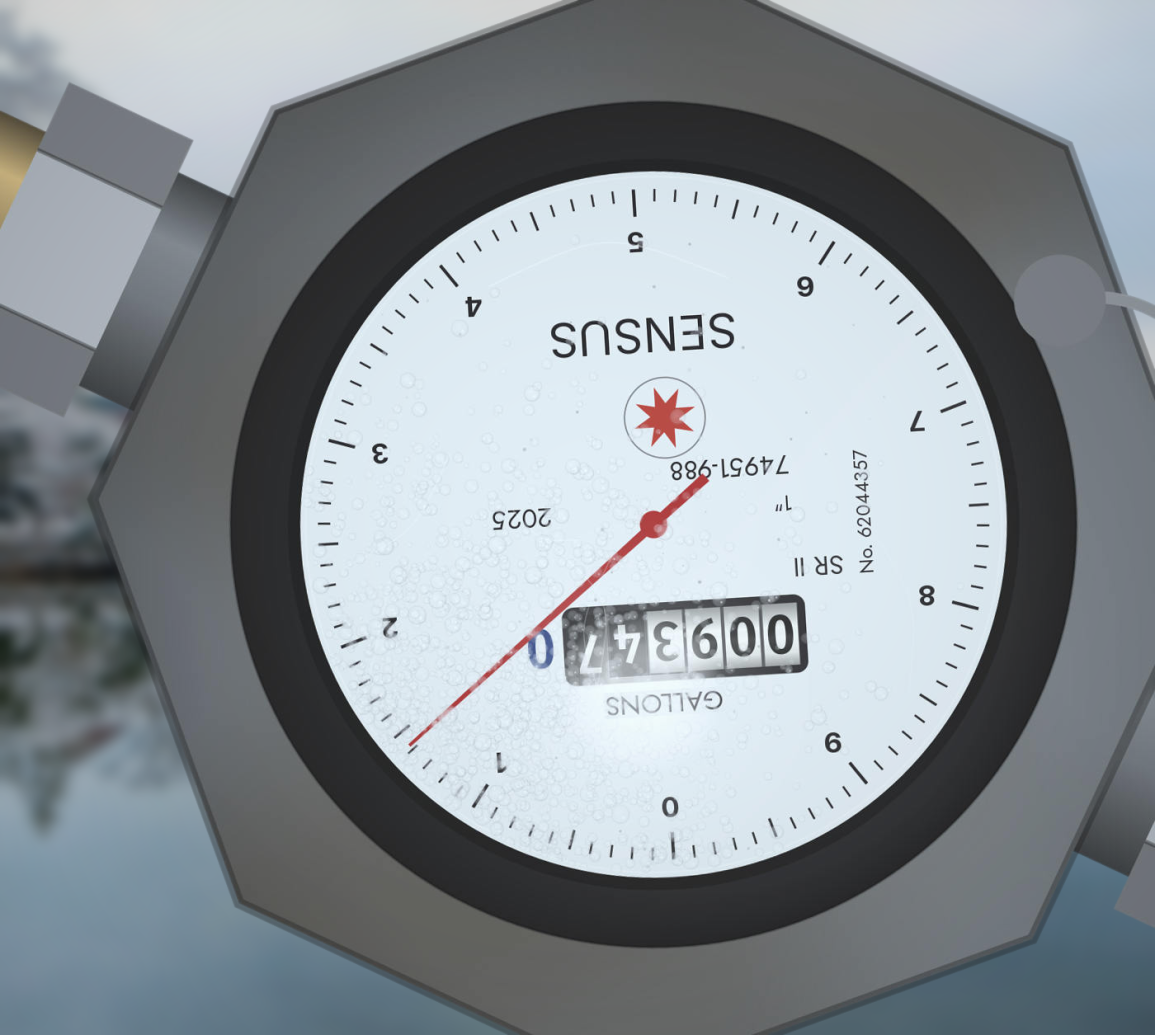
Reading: 93471.4; gal
